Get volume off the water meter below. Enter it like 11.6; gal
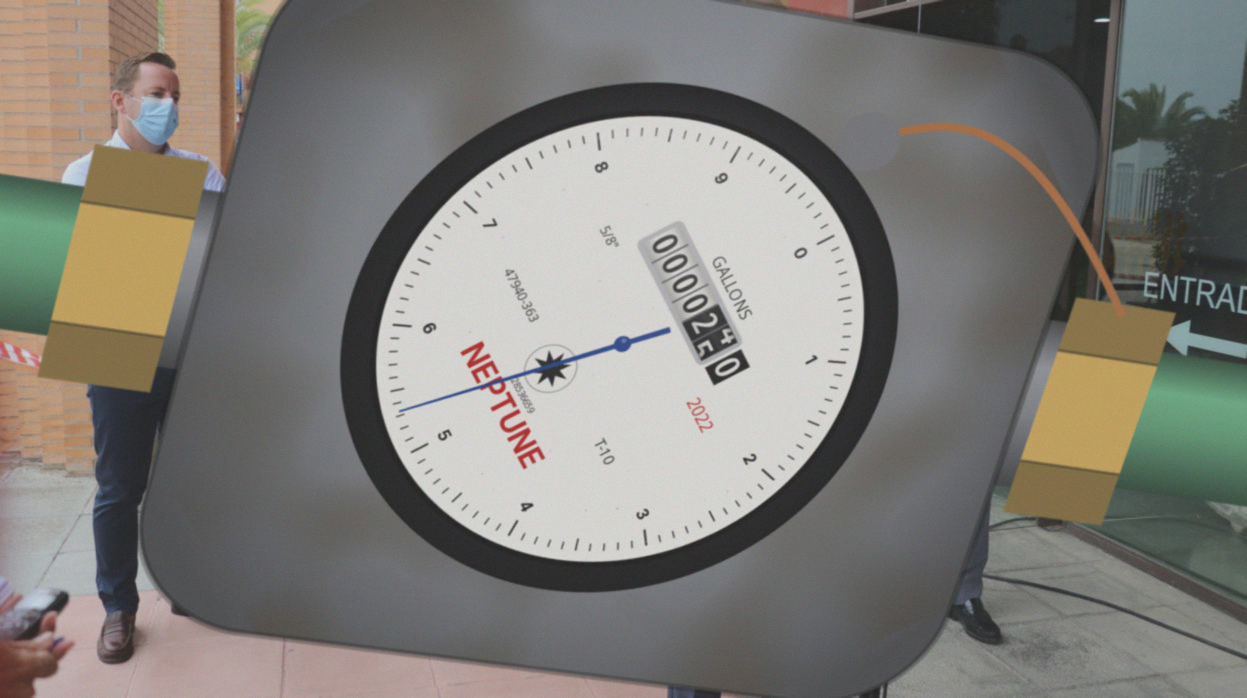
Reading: 245.3; gal
